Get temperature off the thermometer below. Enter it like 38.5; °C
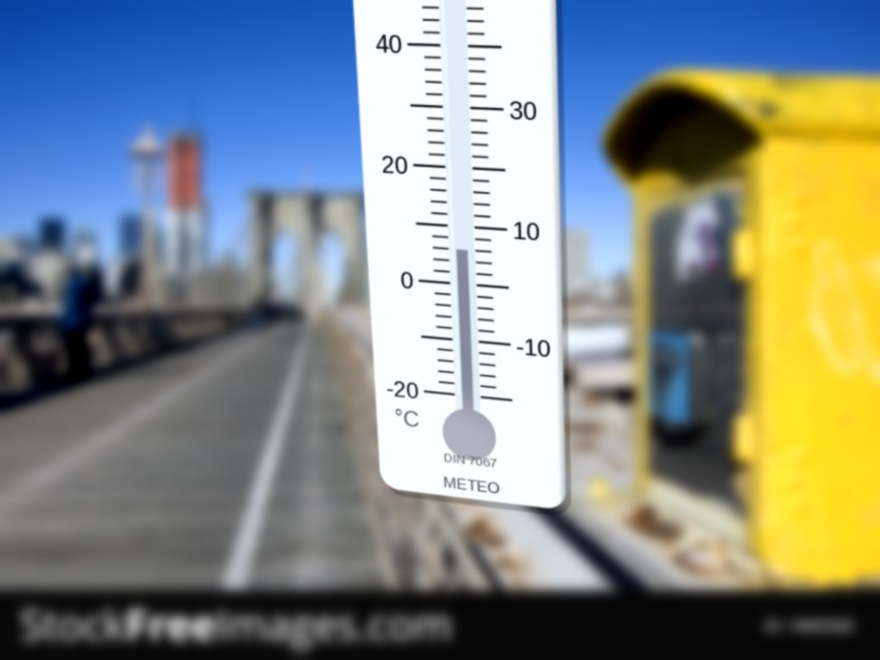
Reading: 6; °C
